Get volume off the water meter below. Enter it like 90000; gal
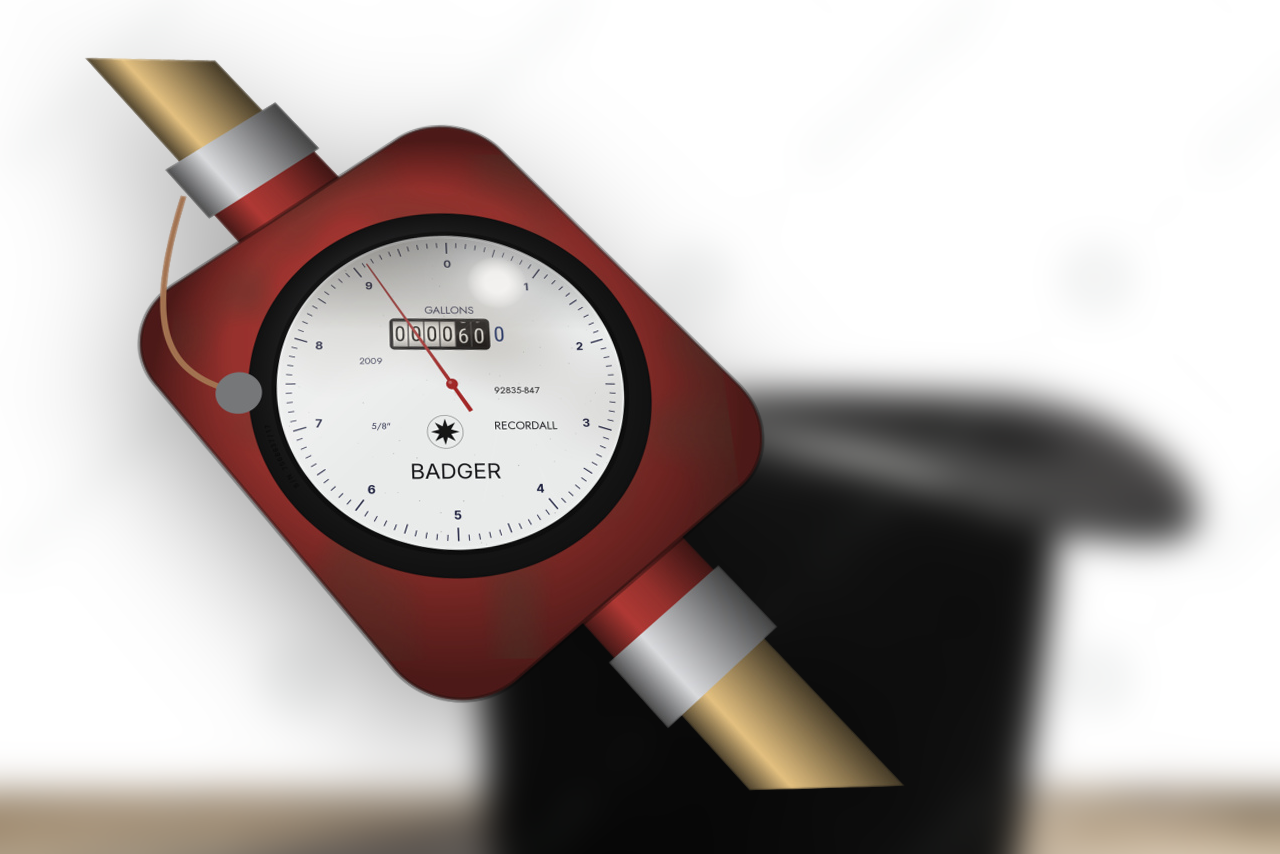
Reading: 599.1; gal
